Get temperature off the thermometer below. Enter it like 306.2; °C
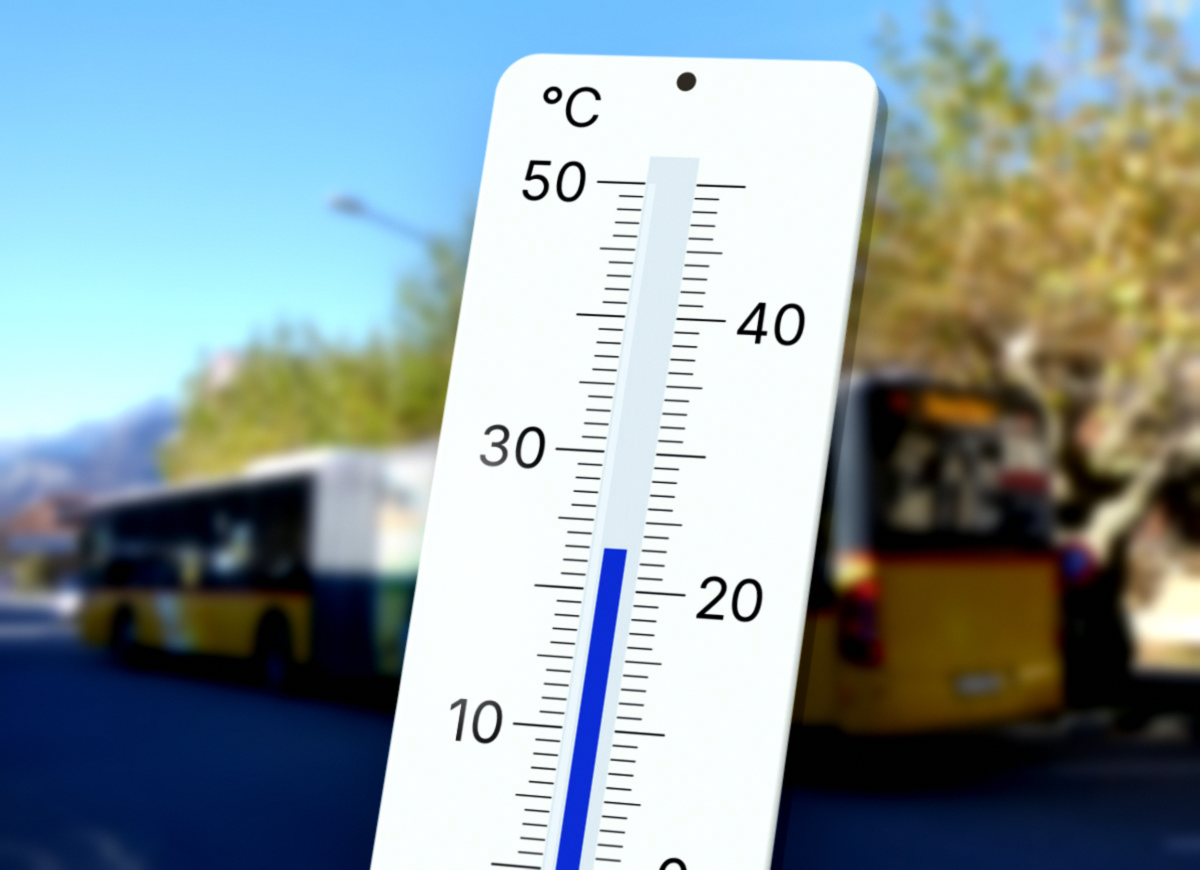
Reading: 23; °C
